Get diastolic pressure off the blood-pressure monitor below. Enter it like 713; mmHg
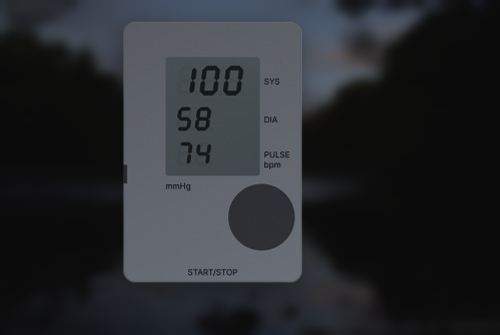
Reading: 58; mmHg
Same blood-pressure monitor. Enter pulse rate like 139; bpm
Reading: 74; bpm
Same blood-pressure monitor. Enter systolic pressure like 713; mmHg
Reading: 100; mmHg
